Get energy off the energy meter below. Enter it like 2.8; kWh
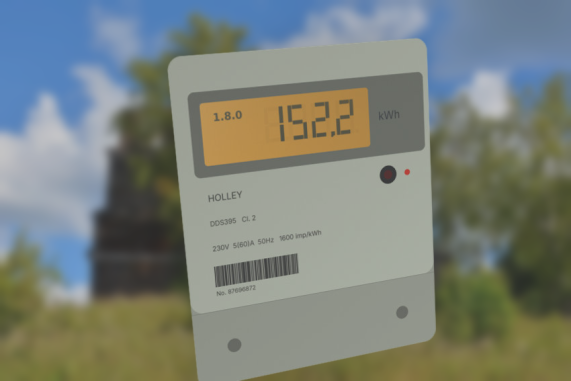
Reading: 152.2; kWh
